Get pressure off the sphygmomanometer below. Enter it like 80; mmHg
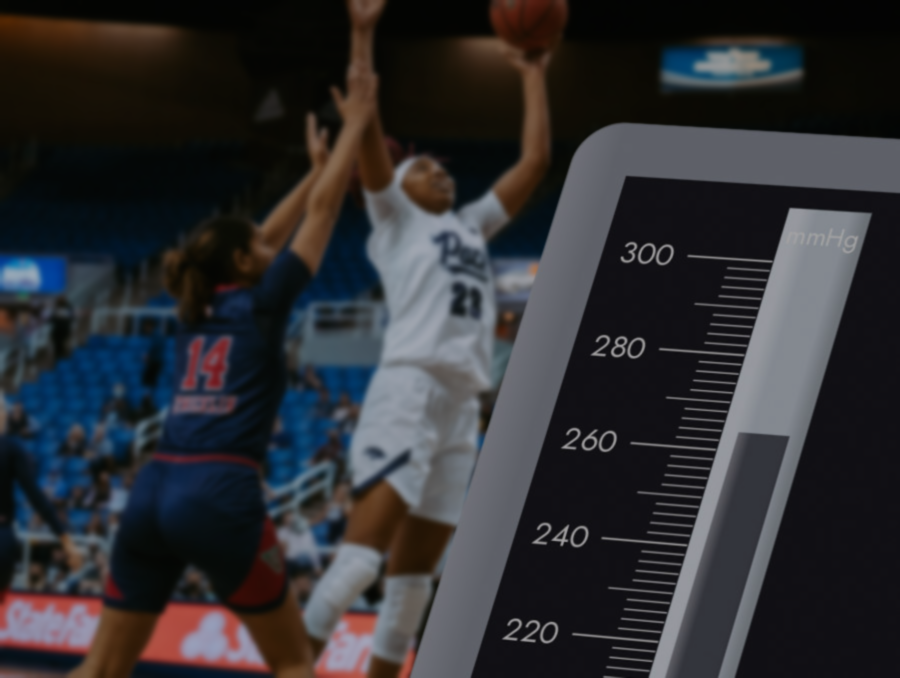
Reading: 264; mmHg
